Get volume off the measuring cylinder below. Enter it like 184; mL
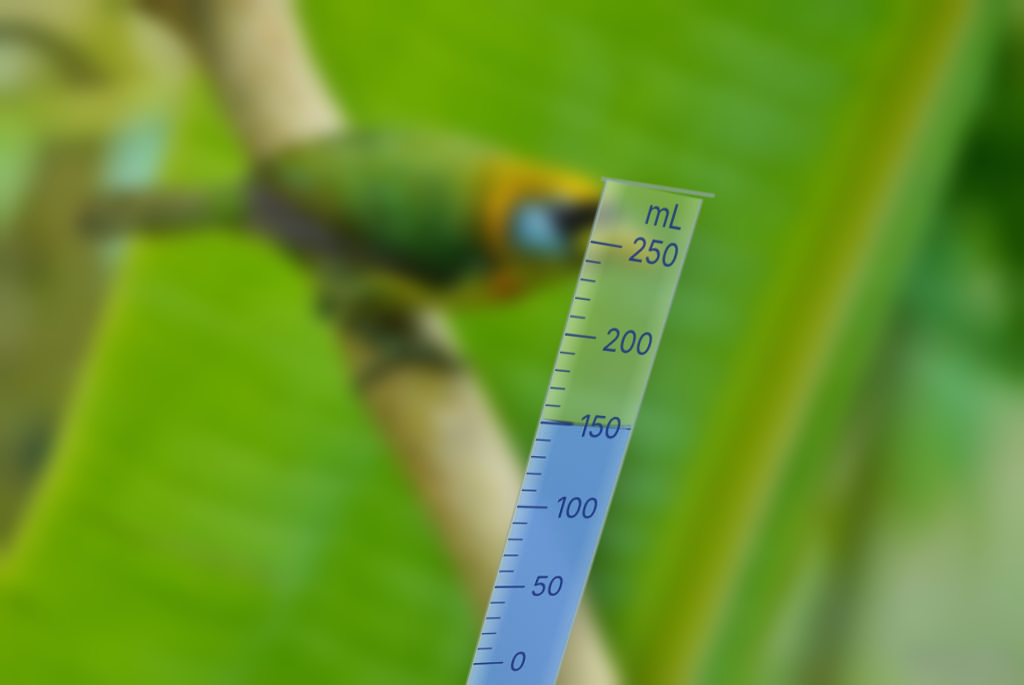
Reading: 150; mL
